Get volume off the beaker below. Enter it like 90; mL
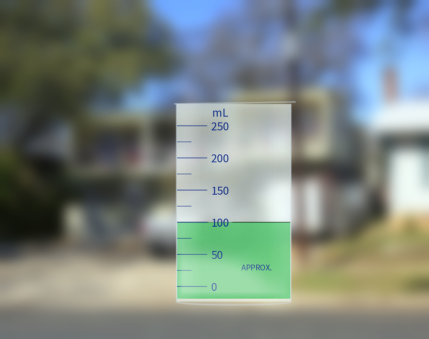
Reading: 100; mL
